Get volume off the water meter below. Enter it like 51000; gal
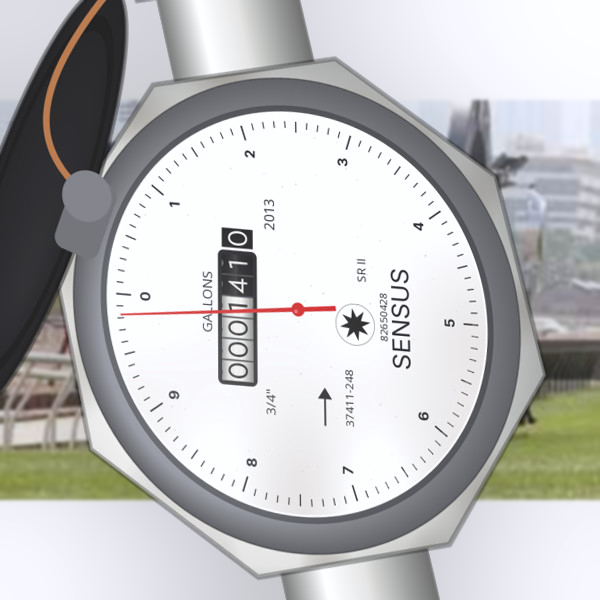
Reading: 1409.8; gal
